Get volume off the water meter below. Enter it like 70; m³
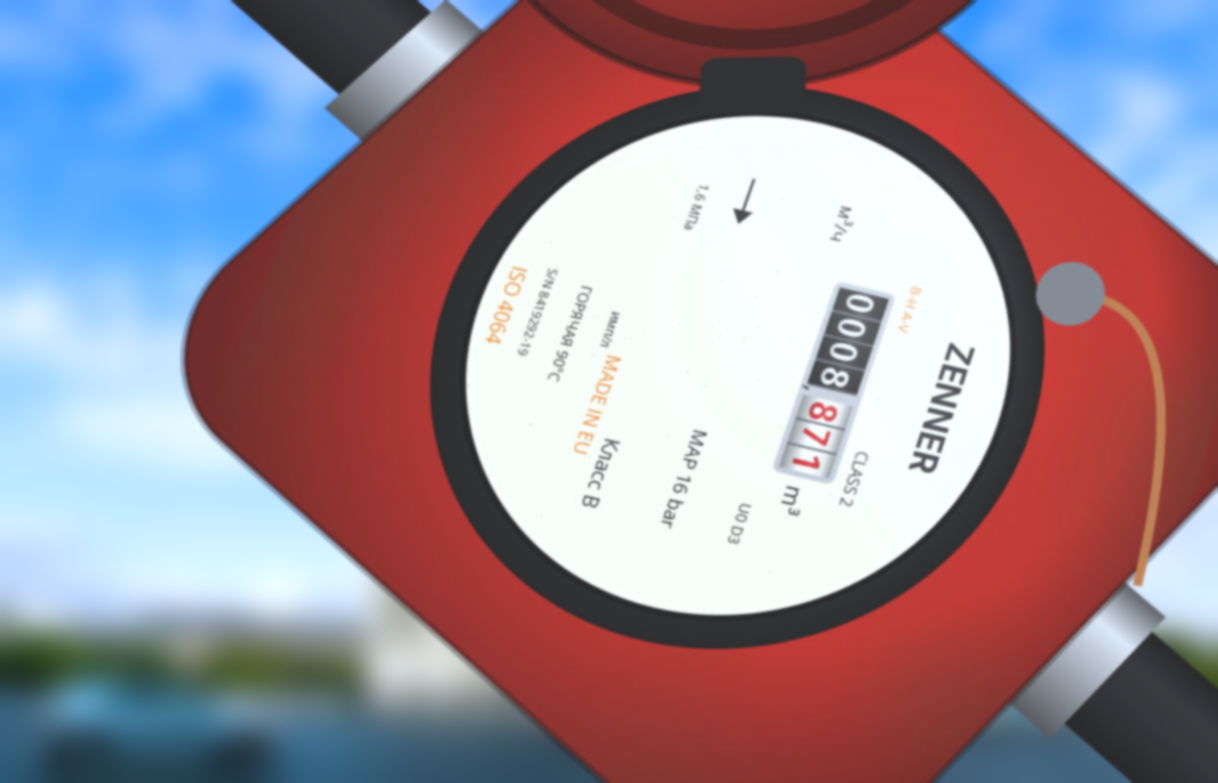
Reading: 8.871; m³
